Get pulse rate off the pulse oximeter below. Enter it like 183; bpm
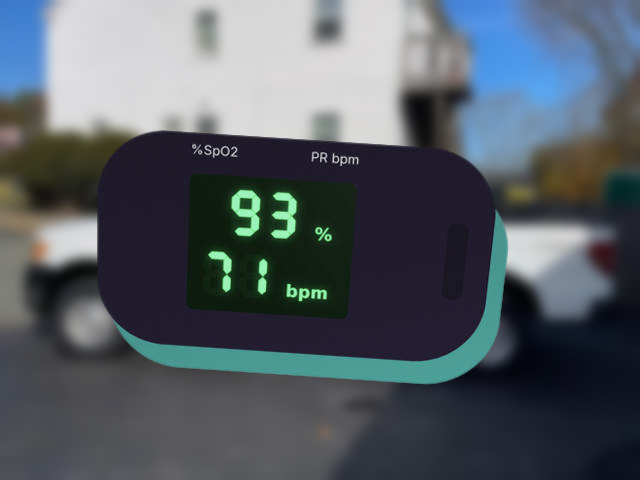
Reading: 71; bpm
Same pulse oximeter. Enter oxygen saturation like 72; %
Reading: 93; %
